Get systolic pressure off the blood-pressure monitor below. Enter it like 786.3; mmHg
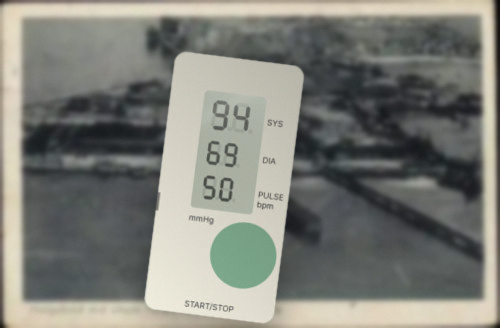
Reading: 94; mmHg
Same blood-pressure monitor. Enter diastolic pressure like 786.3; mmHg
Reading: 69; mmHg
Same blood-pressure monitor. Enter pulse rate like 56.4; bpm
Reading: 50; bpm
